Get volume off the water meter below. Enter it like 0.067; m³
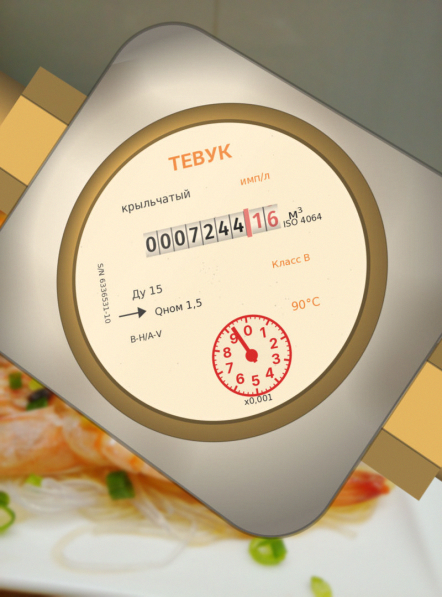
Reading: 7244.159; m³
